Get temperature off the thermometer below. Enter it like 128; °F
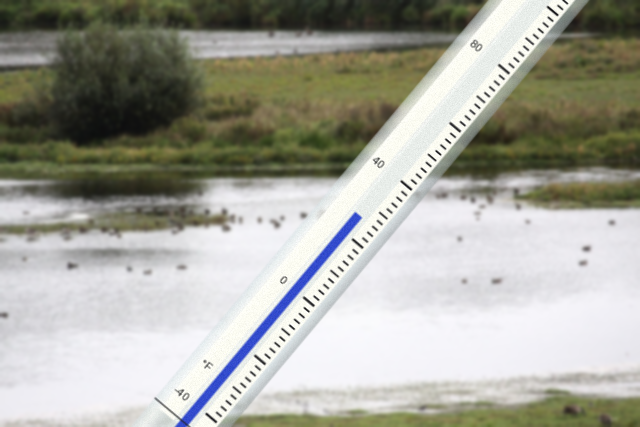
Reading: 26; °F
